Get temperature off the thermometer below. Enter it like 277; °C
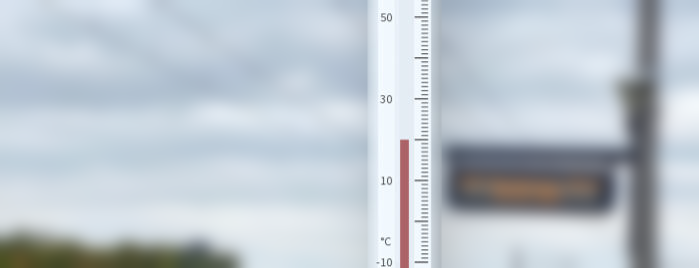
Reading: 20; °C
